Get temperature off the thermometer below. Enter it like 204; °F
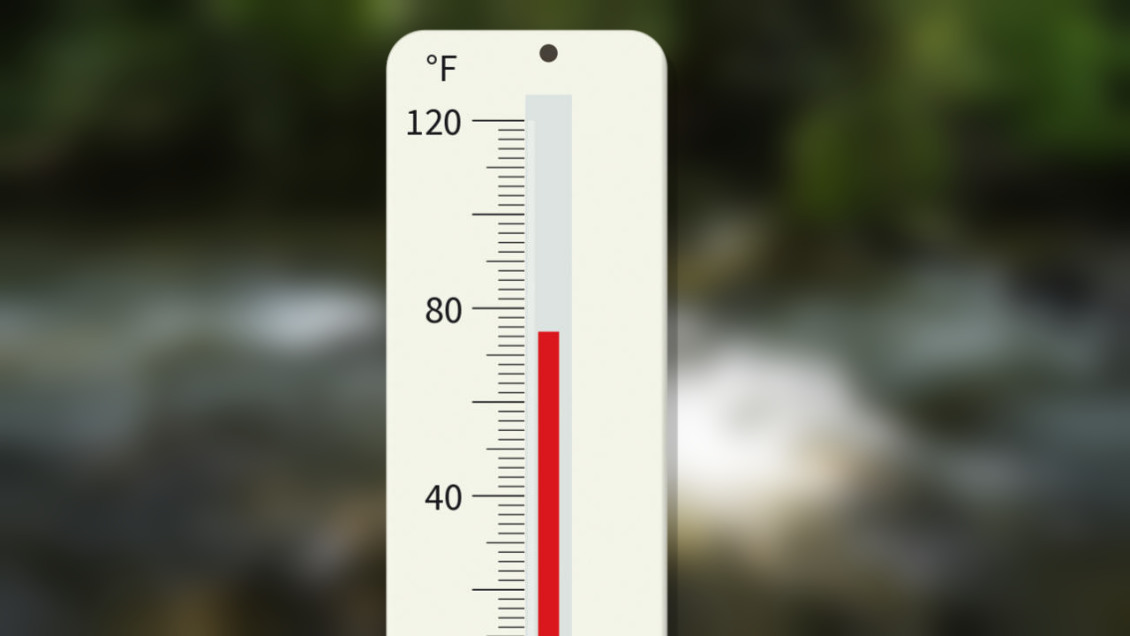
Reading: 75; °F
